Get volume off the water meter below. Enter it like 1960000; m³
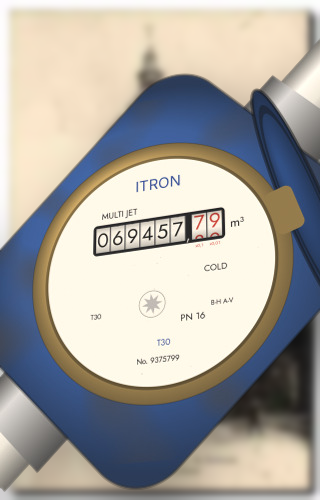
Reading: 69457.79; m³
